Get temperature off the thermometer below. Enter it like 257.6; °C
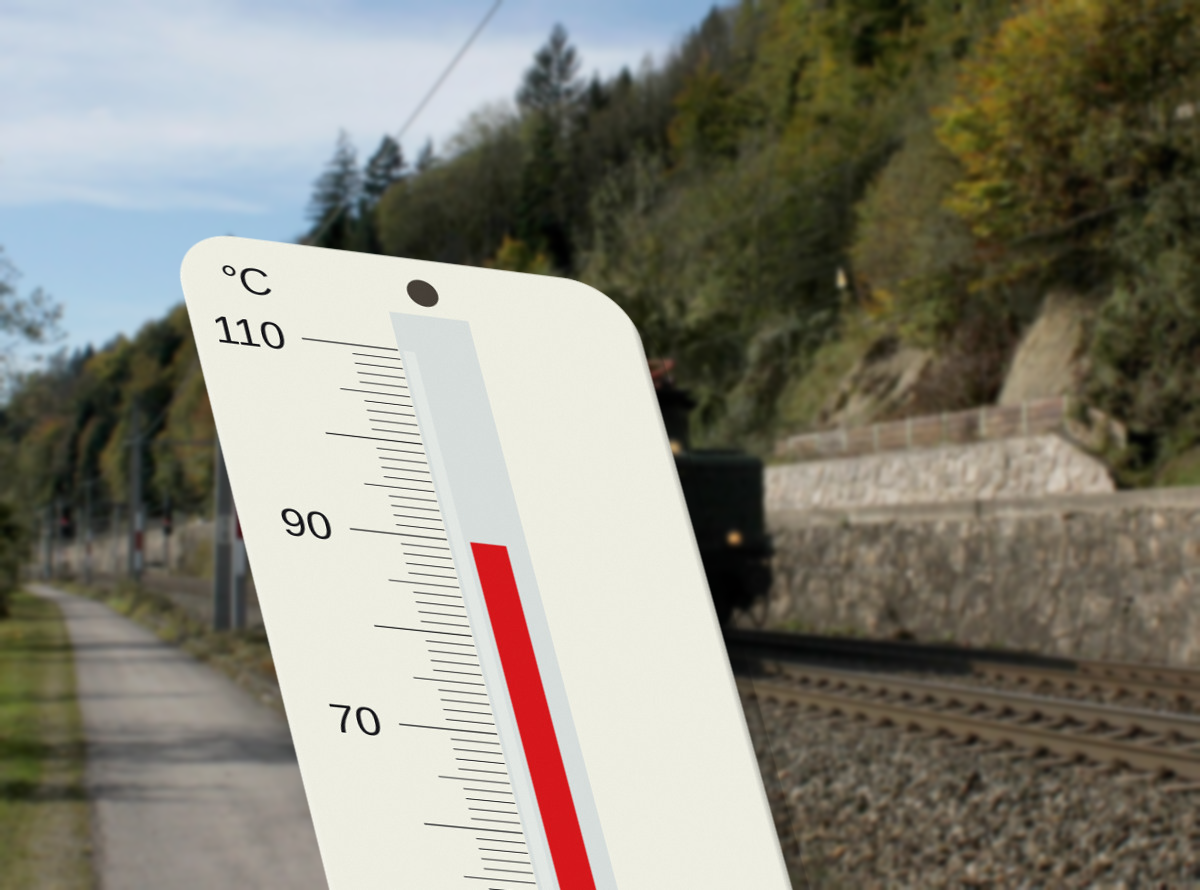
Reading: 90; °C
